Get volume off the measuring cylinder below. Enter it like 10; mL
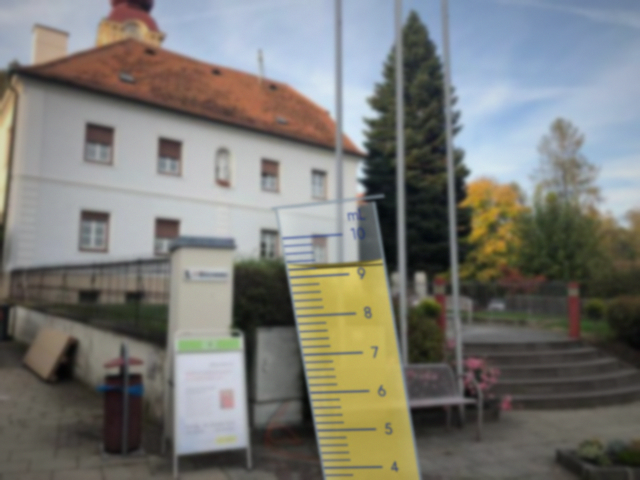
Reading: 9.2; mL
